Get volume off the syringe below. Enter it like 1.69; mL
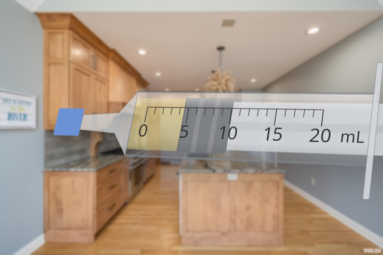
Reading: 4.5; mL
